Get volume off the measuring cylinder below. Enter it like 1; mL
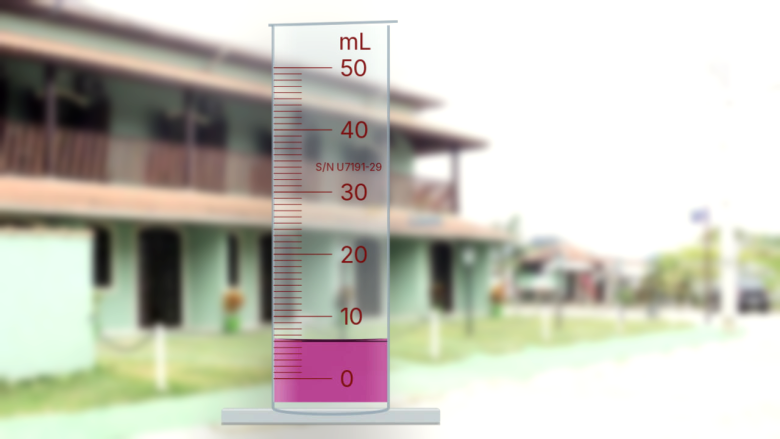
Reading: 6; mL
